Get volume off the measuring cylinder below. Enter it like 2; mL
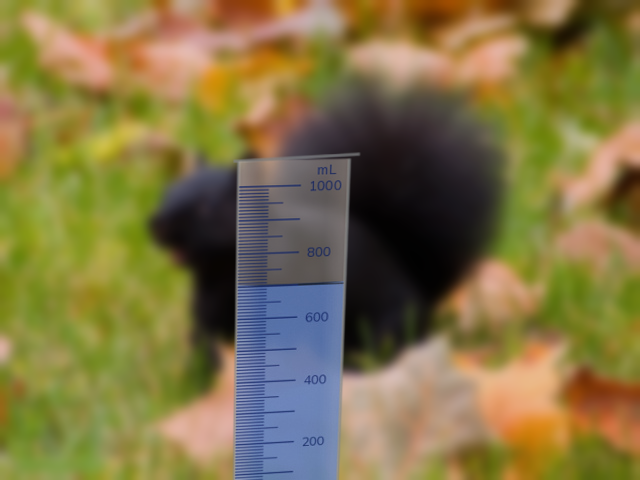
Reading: 700; mL
